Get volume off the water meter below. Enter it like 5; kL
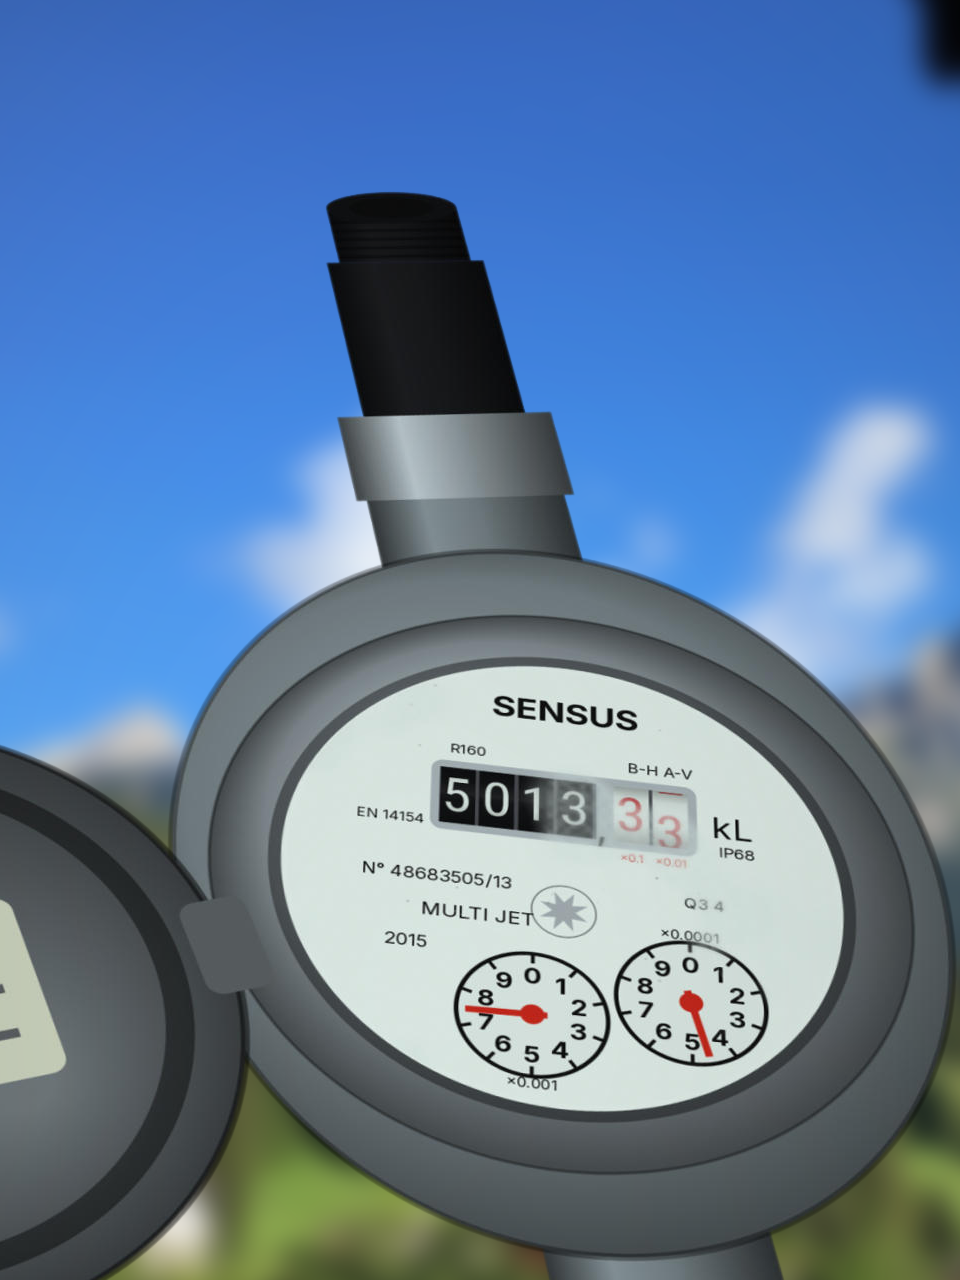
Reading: 5013.3274; kL
